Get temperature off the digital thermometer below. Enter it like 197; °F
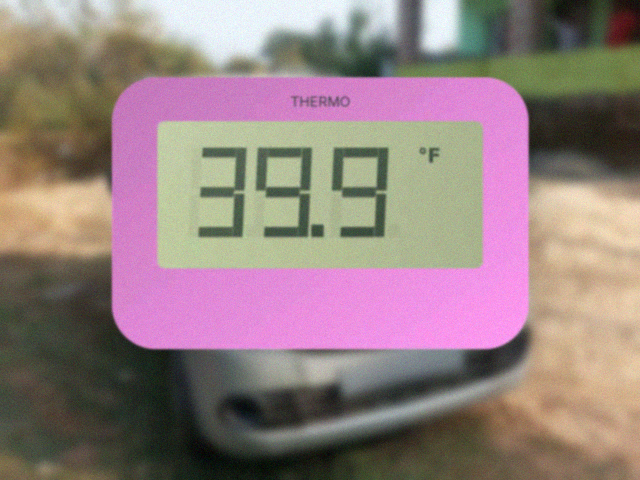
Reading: 39.9; °F
